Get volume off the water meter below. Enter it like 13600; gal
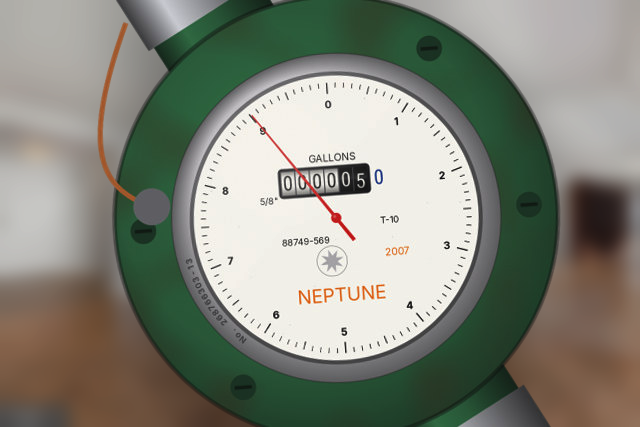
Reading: 49.0; gal
